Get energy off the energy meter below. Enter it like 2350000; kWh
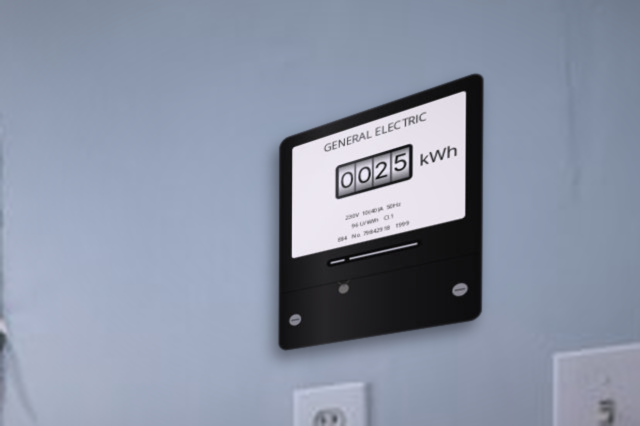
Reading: 25; kWh
